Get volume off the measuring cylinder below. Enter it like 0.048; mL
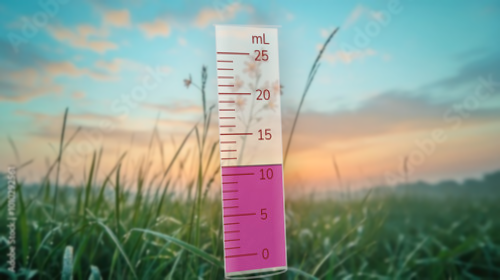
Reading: 11; mL
